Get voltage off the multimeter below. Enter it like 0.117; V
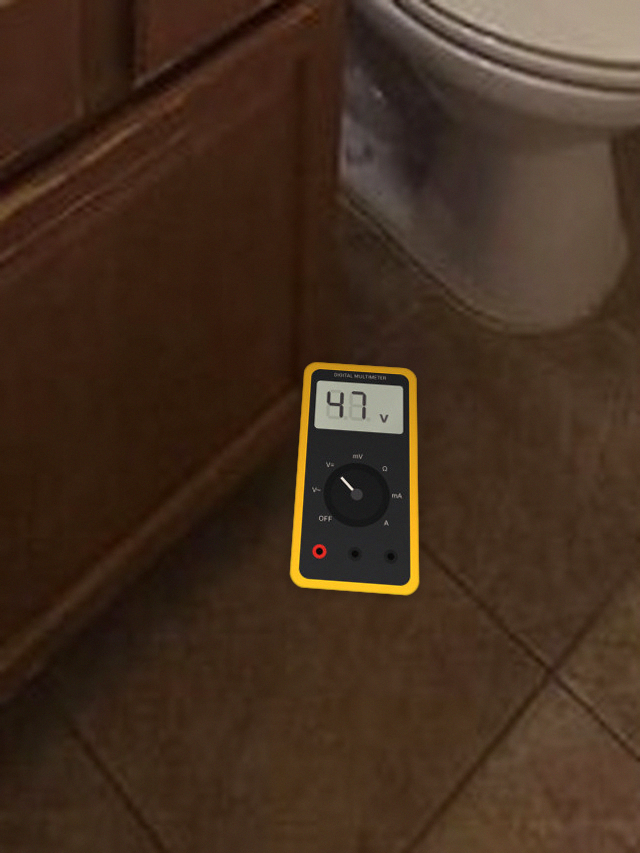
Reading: 47; V
